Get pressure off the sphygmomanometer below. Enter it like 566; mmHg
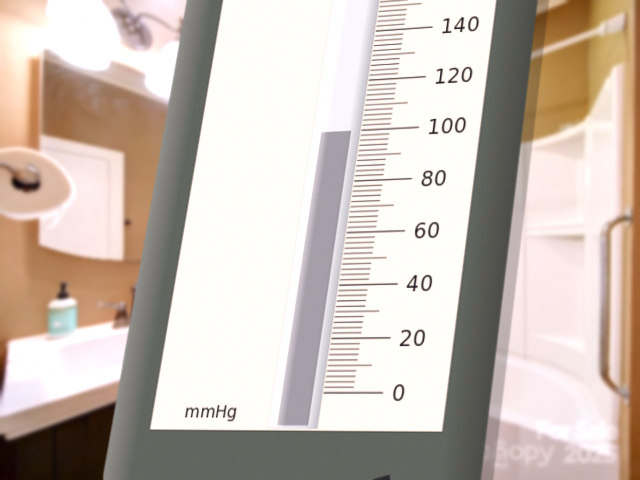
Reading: 100; mmHg
